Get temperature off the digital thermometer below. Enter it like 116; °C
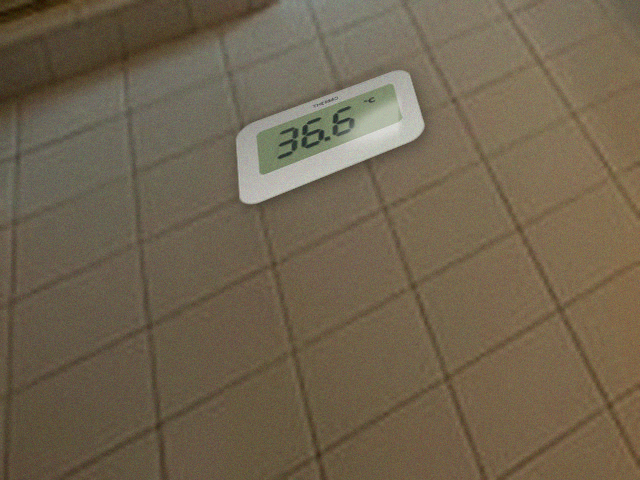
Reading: 36.6; °C
